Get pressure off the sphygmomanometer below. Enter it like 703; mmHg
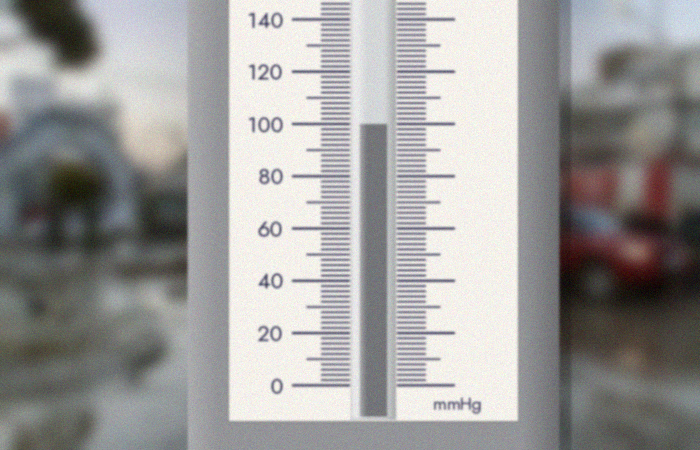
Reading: 100; mmHg
